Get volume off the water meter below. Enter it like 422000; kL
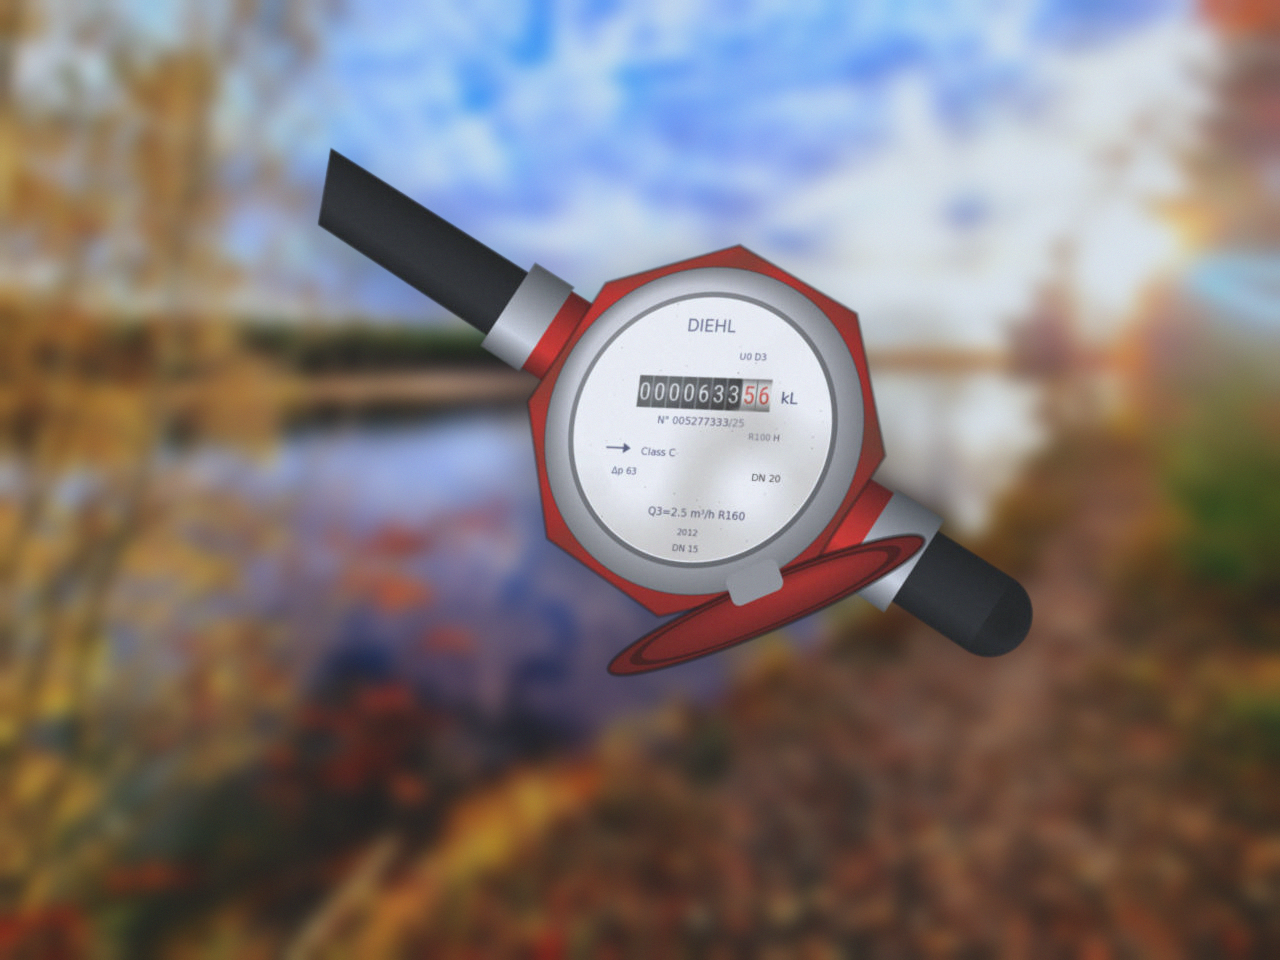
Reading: 633.56; kL
